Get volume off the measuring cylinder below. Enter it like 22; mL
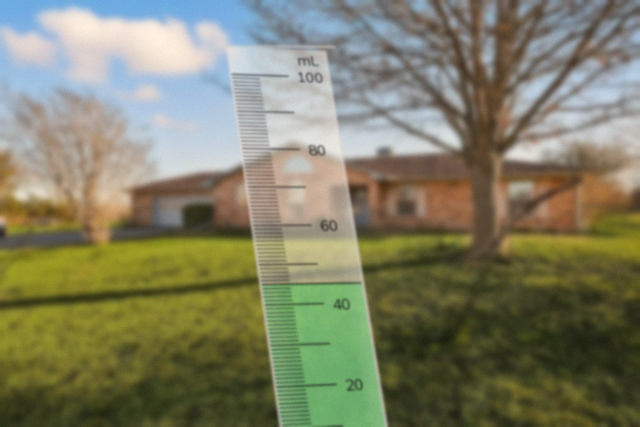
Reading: 45; mL
